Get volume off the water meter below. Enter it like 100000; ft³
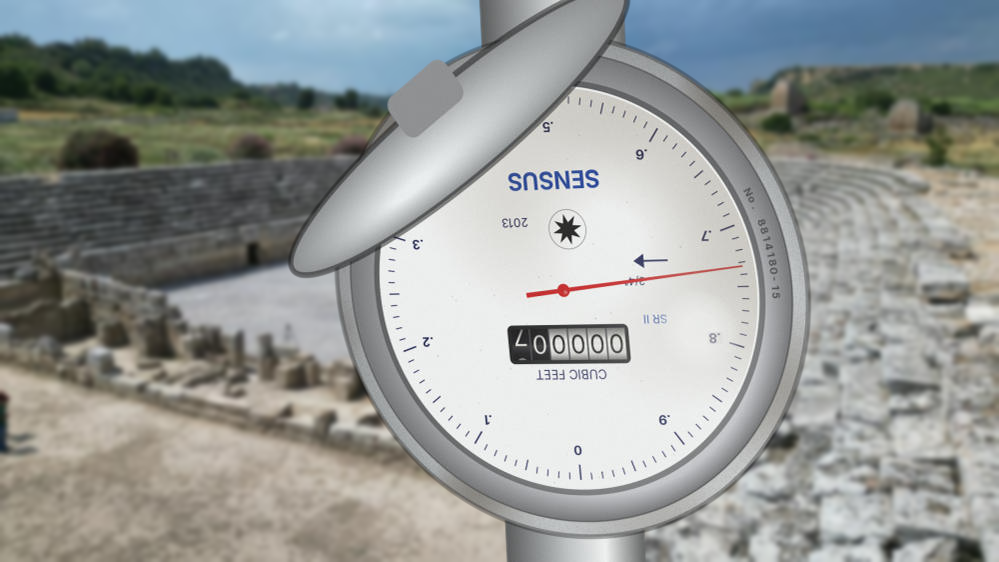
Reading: 6.73; ft³
